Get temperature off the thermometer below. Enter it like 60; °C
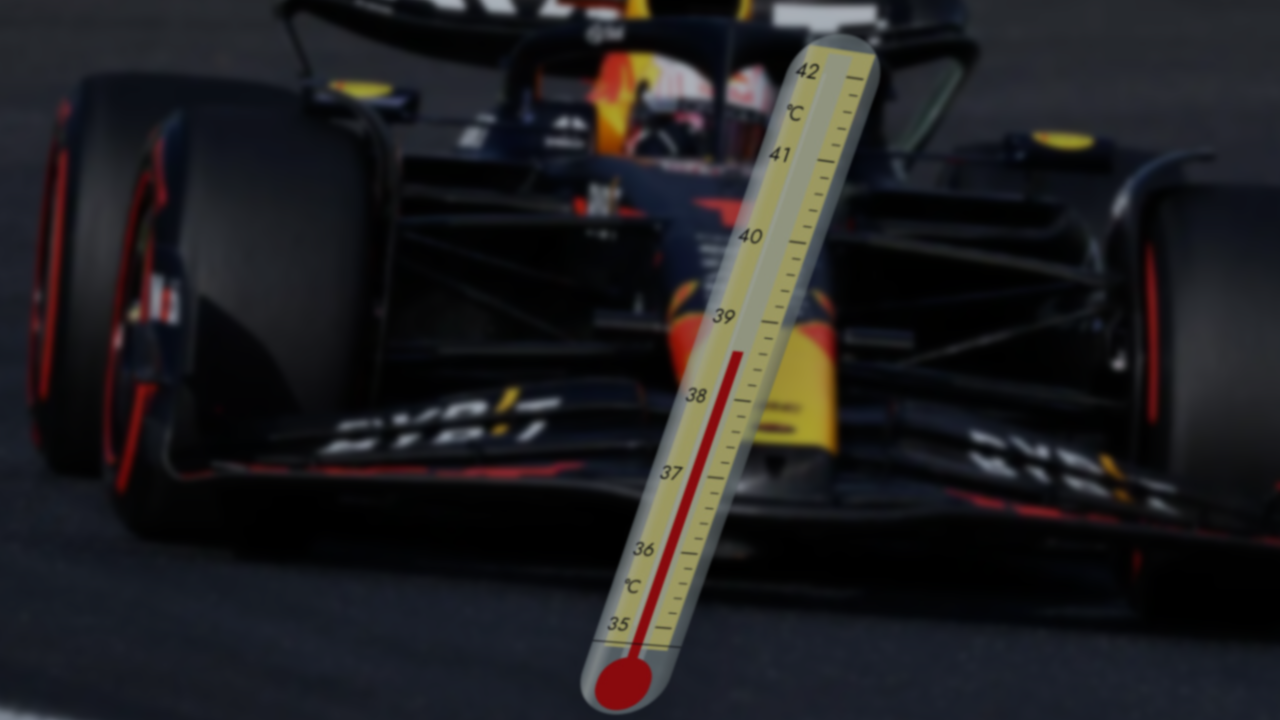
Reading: 38.6; °C
